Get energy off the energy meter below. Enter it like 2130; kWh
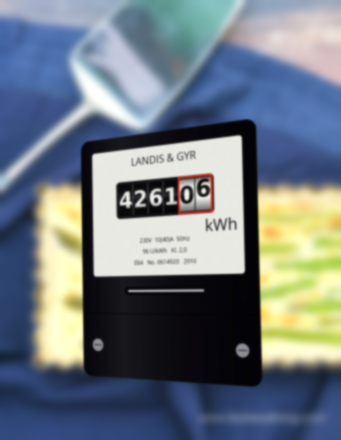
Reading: 4261.06; kWh
